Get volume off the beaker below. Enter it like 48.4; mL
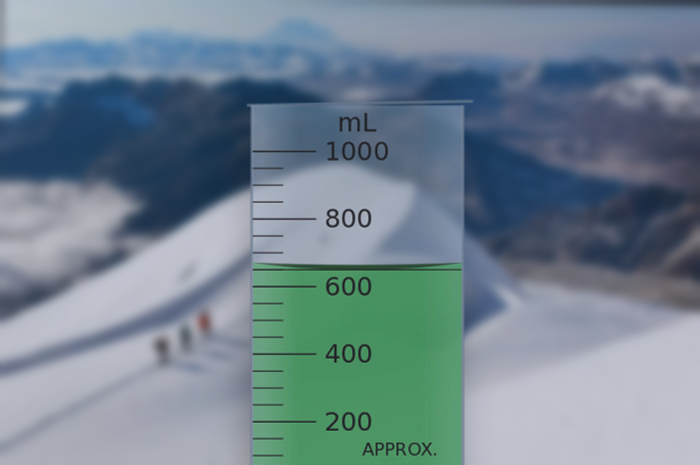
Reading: 650; mL
